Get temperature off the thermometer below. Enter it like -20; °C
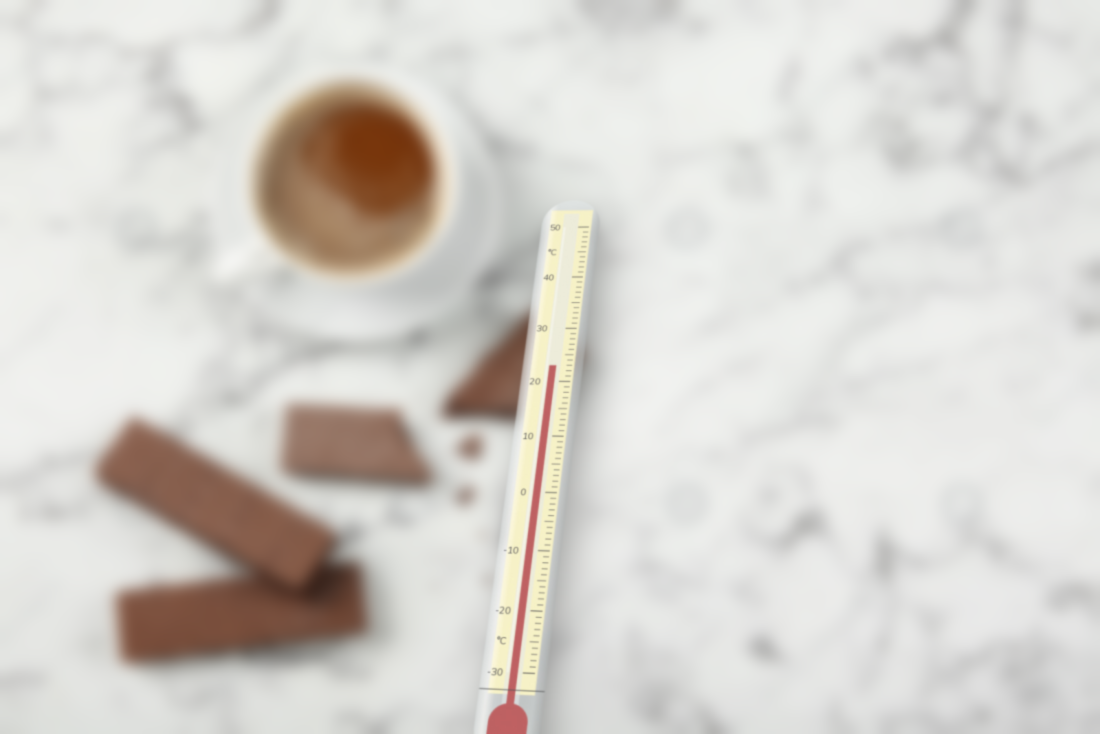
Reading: 23; °C
